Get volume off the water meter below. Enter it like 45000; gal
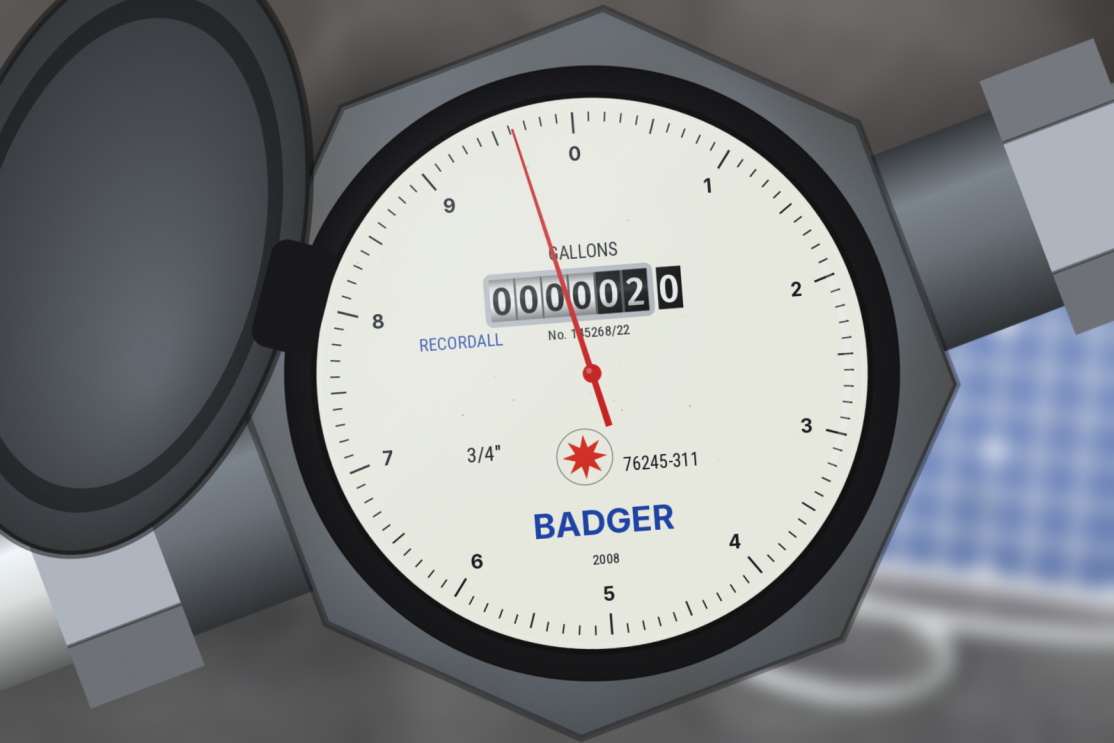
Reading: 19.6; gal
